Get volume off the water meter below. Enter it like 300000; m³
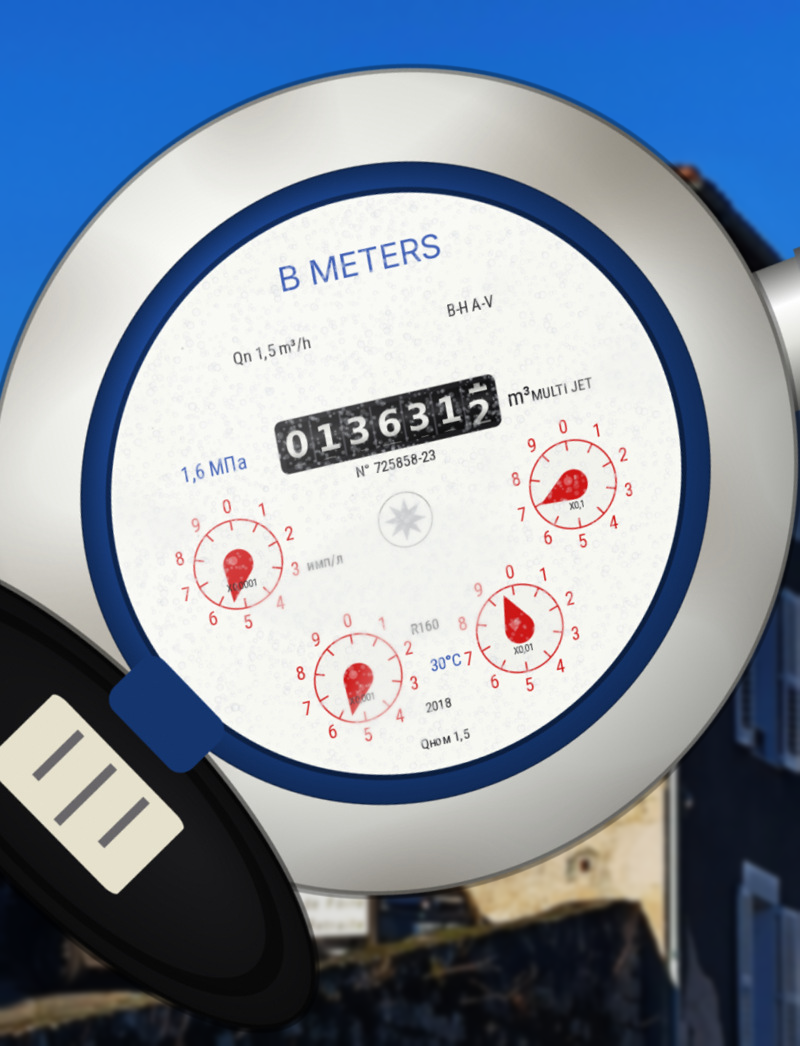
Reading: 136311.6955; m³
